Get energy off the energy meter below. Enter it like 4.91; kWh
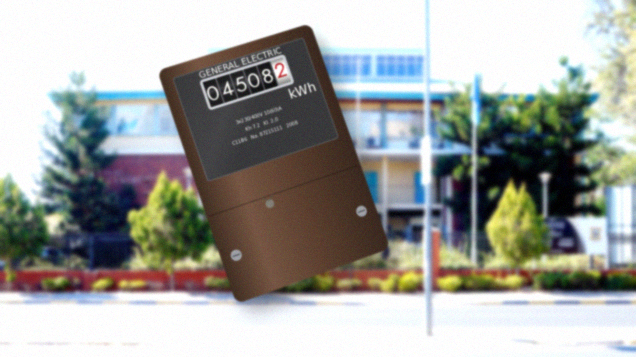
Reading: 4508.2; kWh
